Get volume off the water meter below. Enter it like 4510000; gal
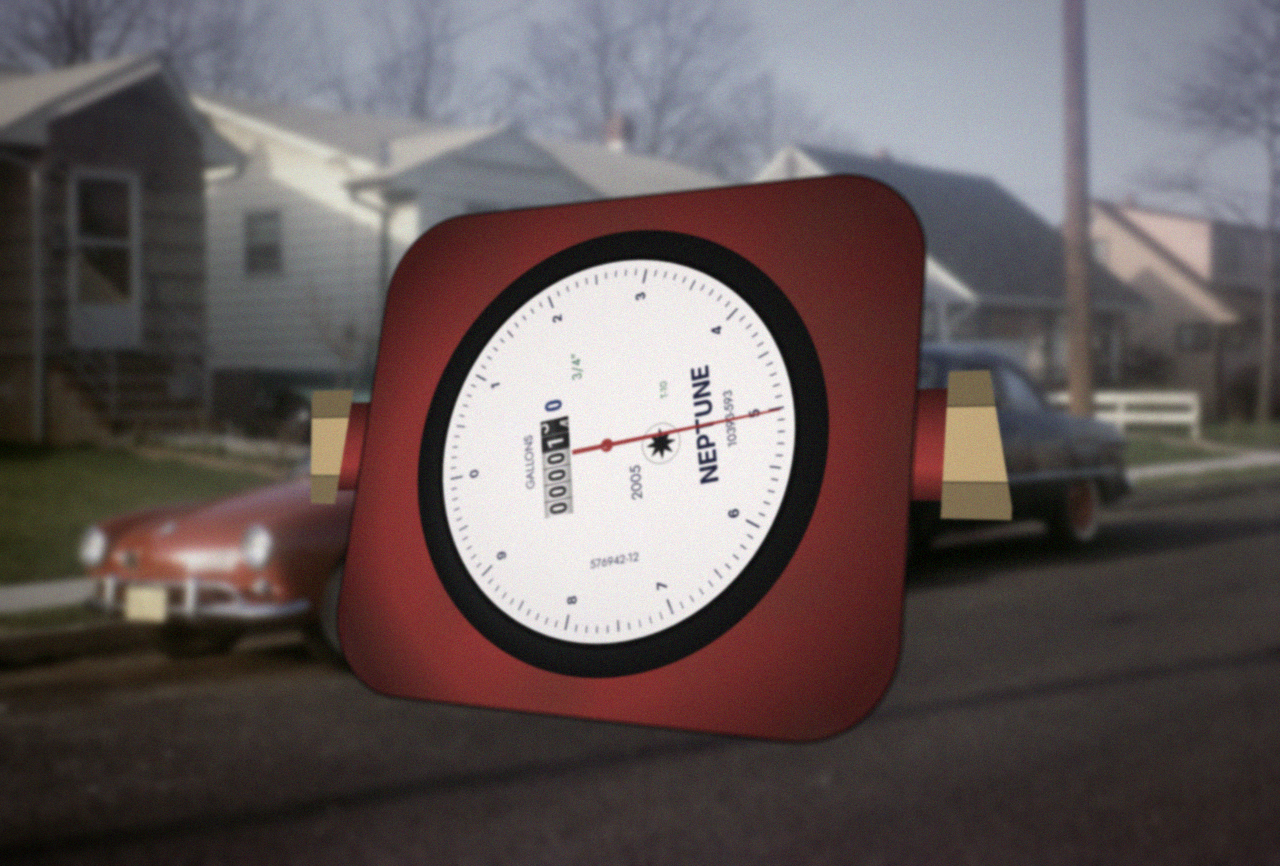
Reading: 135.0; gal
